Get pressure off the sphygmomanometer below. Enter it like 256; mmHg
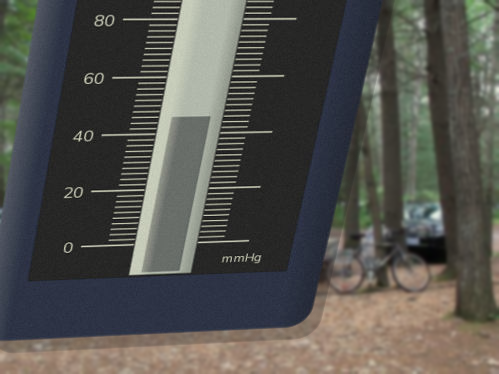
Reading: 46; mmHg
